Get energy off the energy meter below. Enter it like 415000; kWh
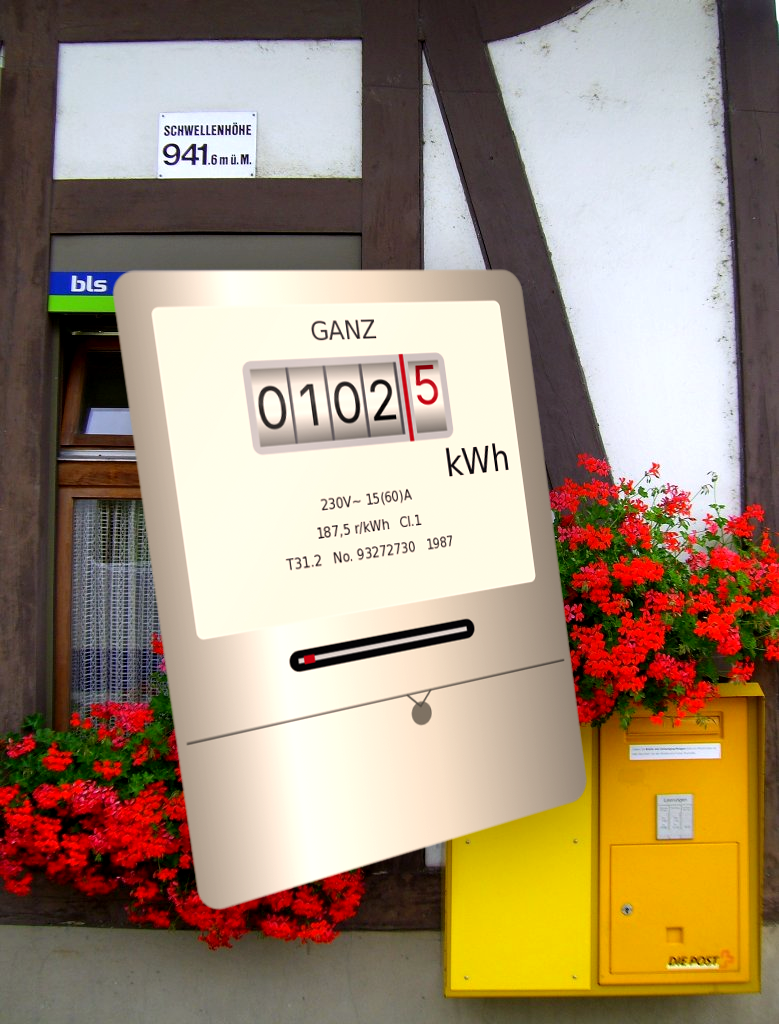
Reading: 102.5; kWh
